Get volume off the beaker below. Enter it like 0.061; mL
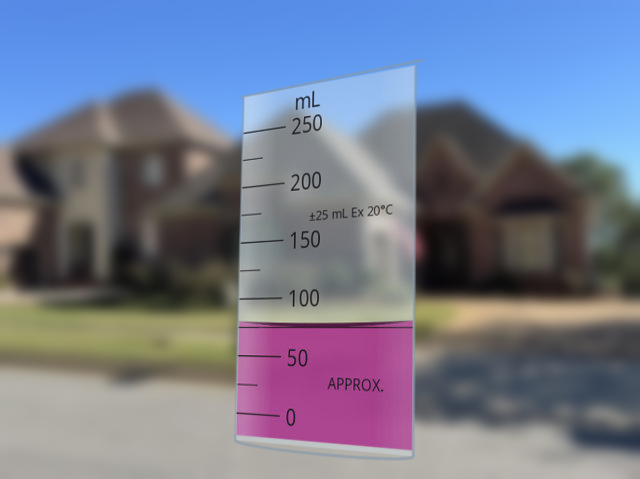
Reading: 75; mL
